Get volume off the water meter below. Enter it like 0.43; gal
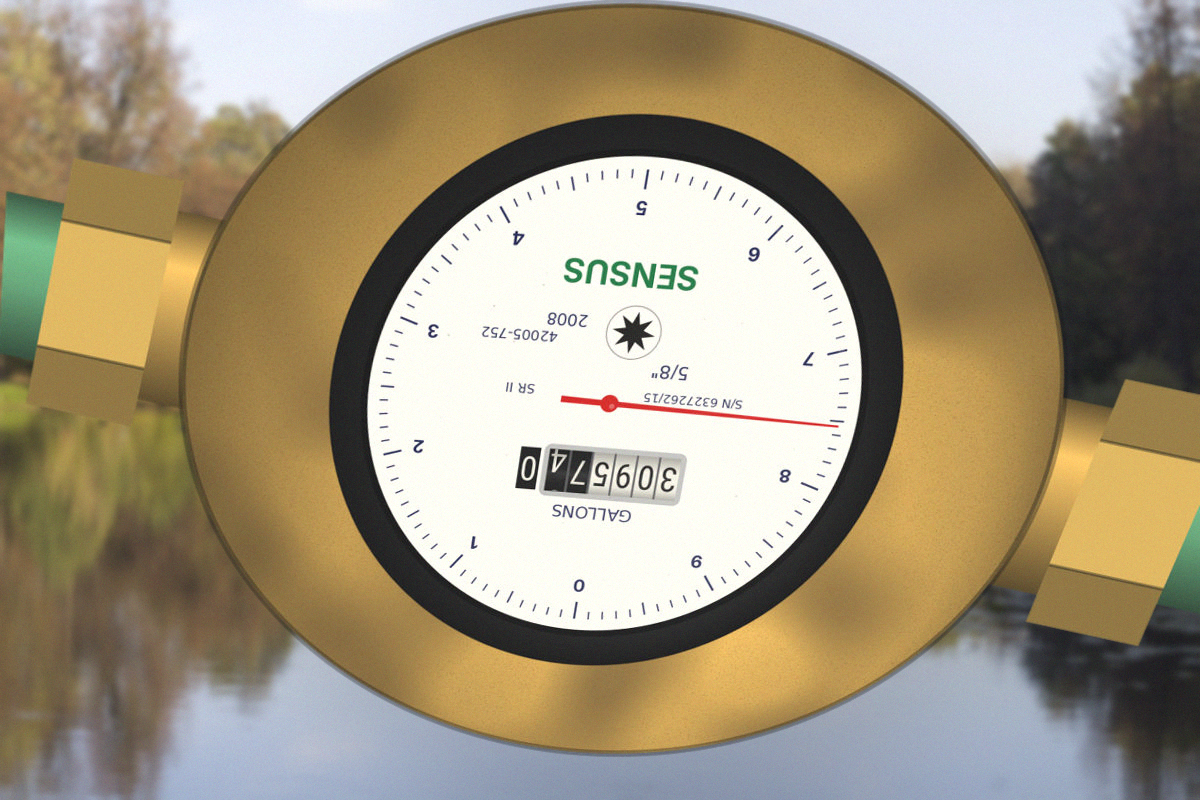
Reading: 3095737.5; gal
